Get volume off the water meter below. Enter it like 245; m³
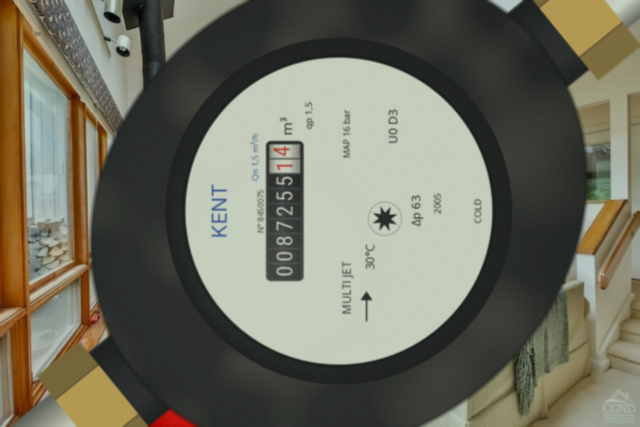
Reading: 87255.14; m³
